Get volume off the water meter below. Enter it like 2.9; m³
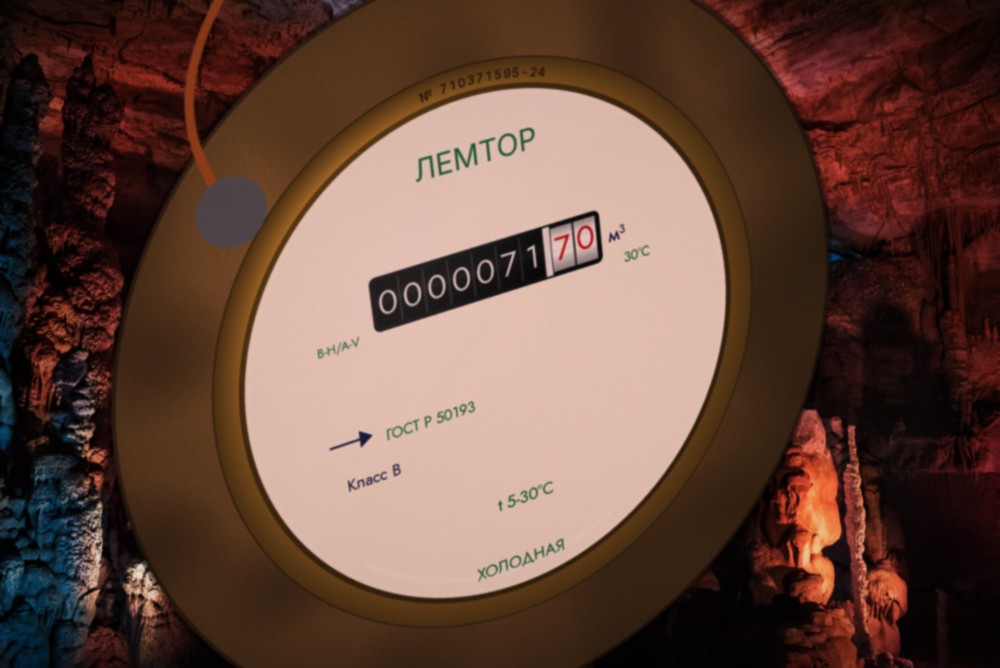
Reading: 71.70; m³
